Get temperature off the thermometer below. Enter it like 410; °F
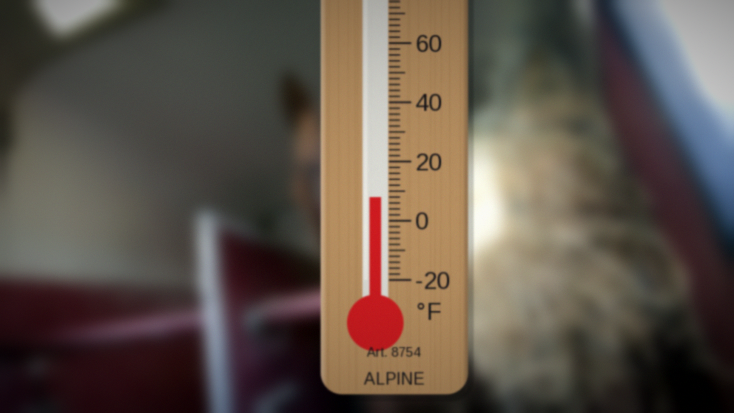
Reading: 8; °F
